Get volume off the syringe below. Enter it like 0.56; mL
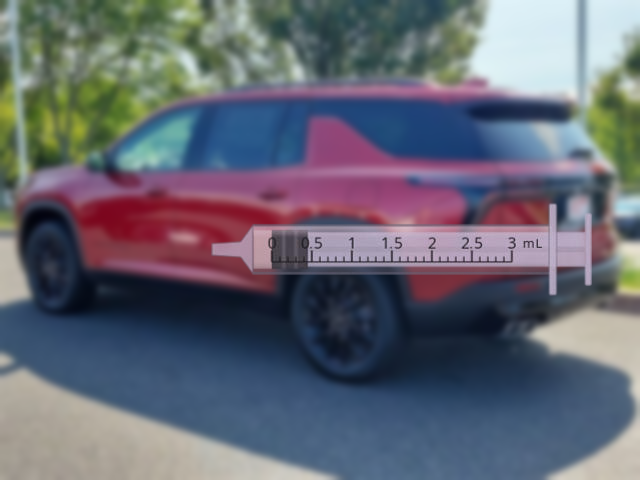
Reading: 0; mL
